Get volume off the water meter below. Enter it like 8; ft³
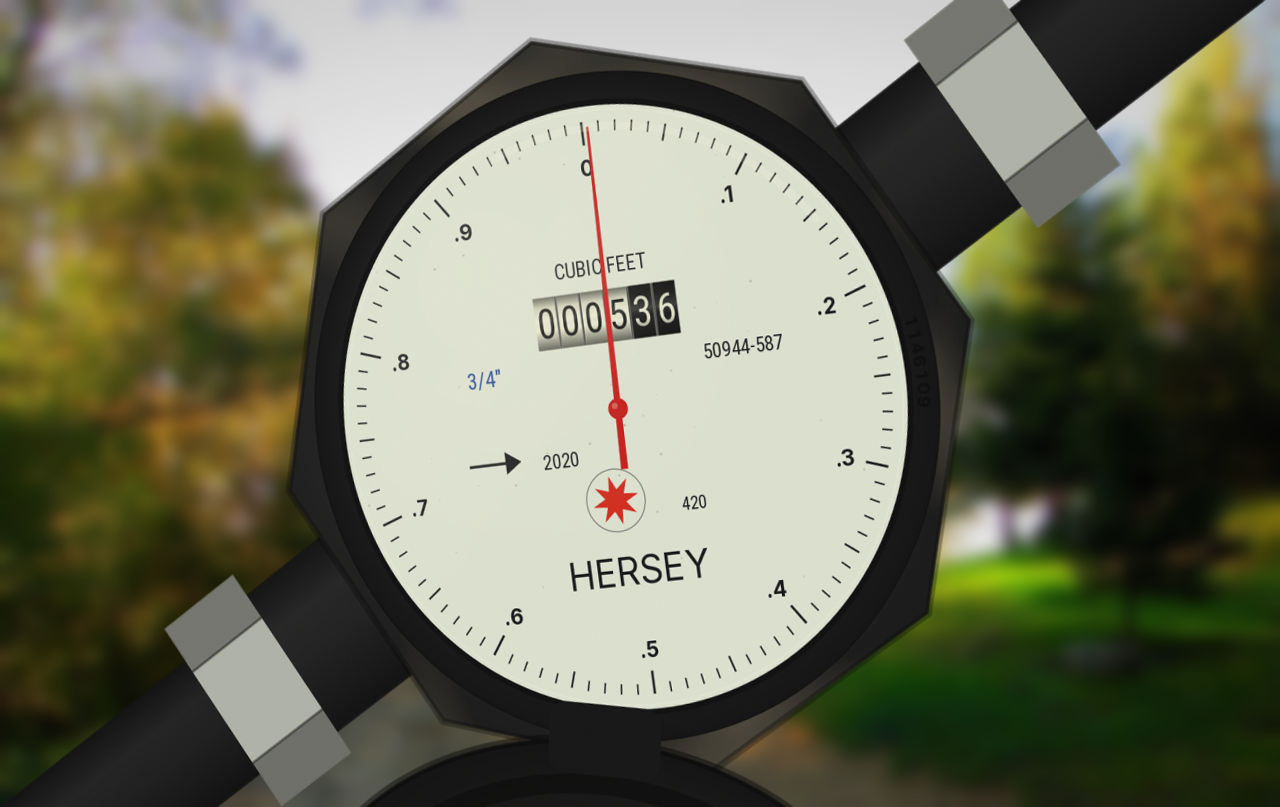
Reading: 536.00; ft³
